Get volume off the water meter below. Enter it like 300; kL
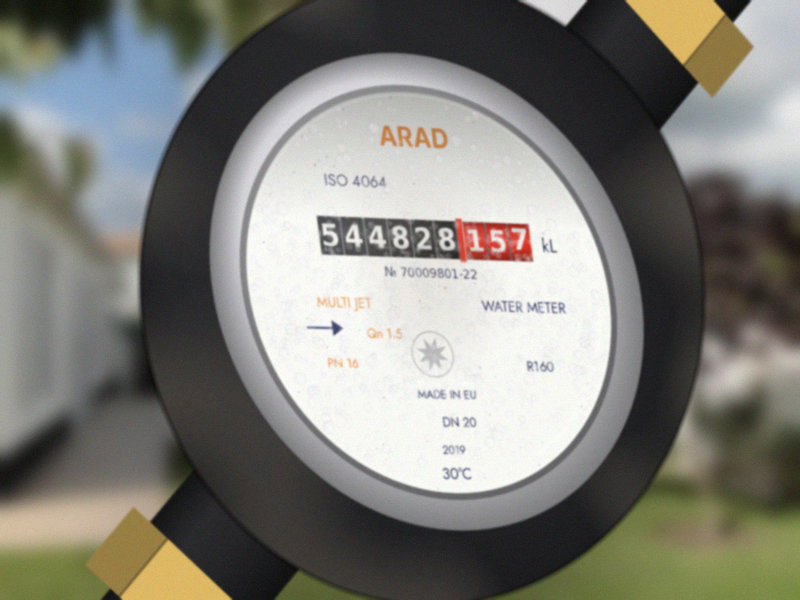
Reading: 544828.157; kL
